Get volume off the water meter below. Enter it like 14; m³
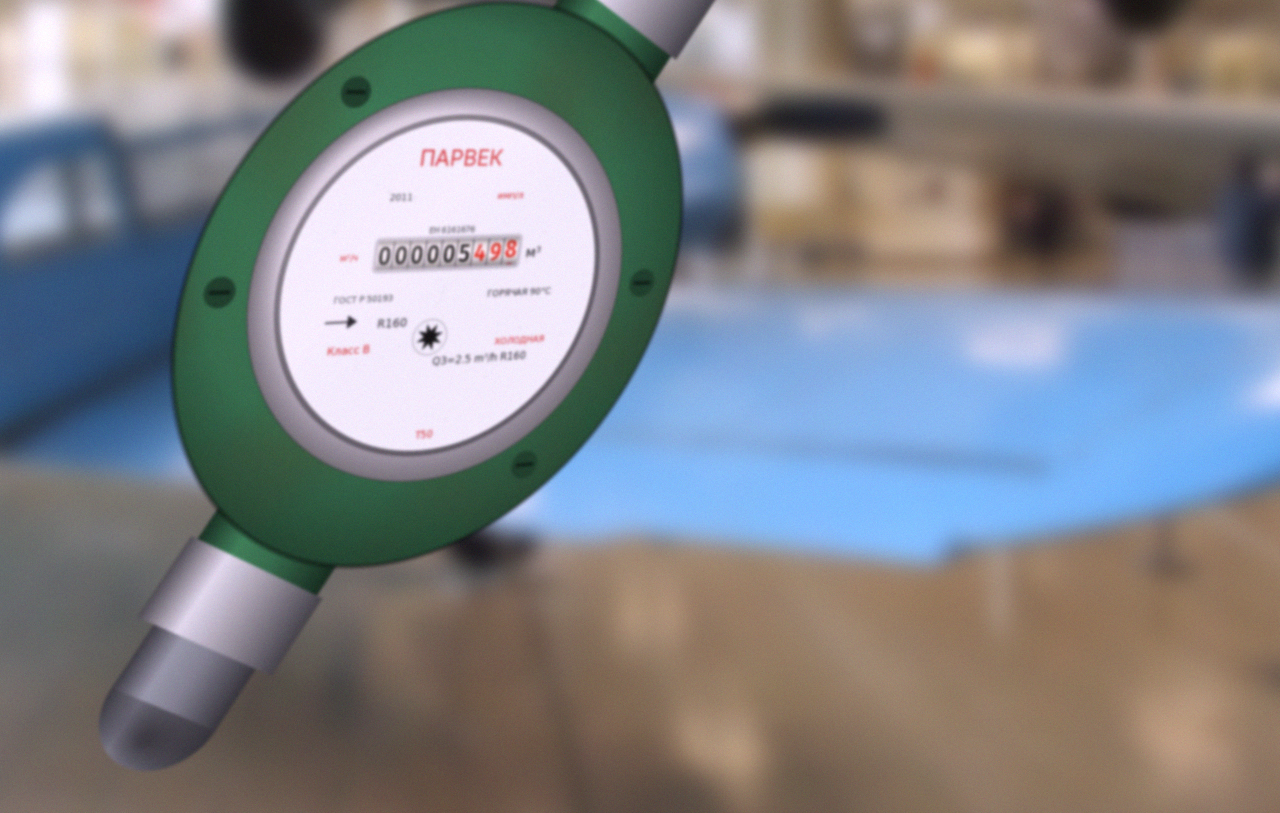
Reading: 5.498; m³
